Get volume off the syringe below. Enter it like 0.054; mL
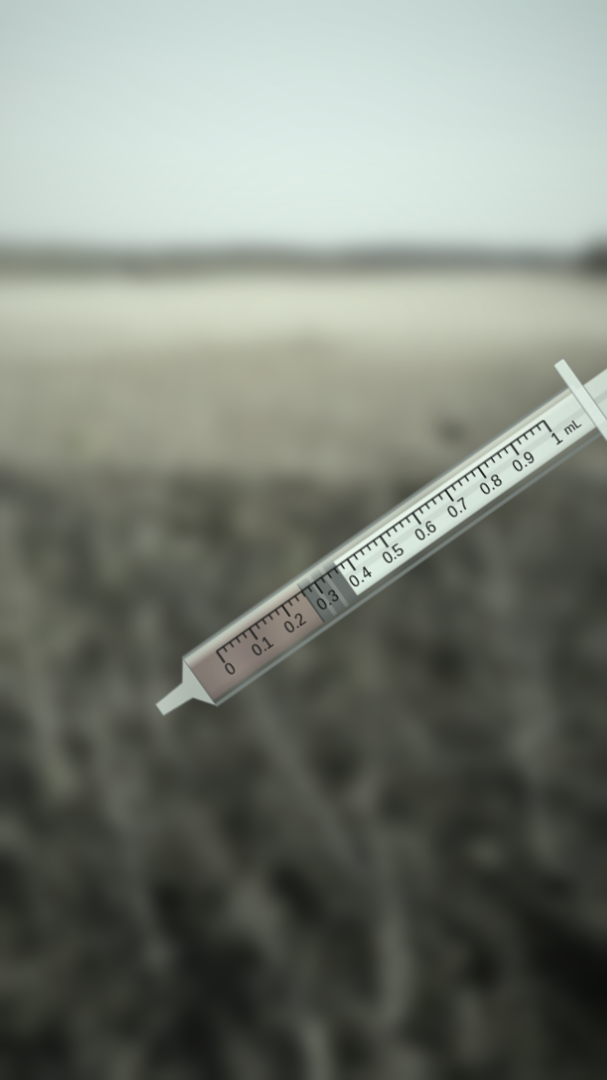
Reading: 0.26; mL
